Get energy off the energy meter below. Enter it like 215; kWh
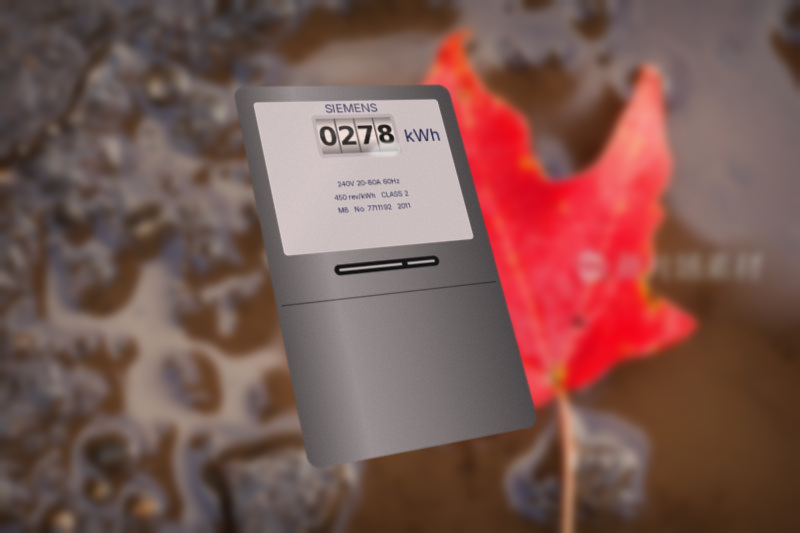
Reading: 278; kWh
